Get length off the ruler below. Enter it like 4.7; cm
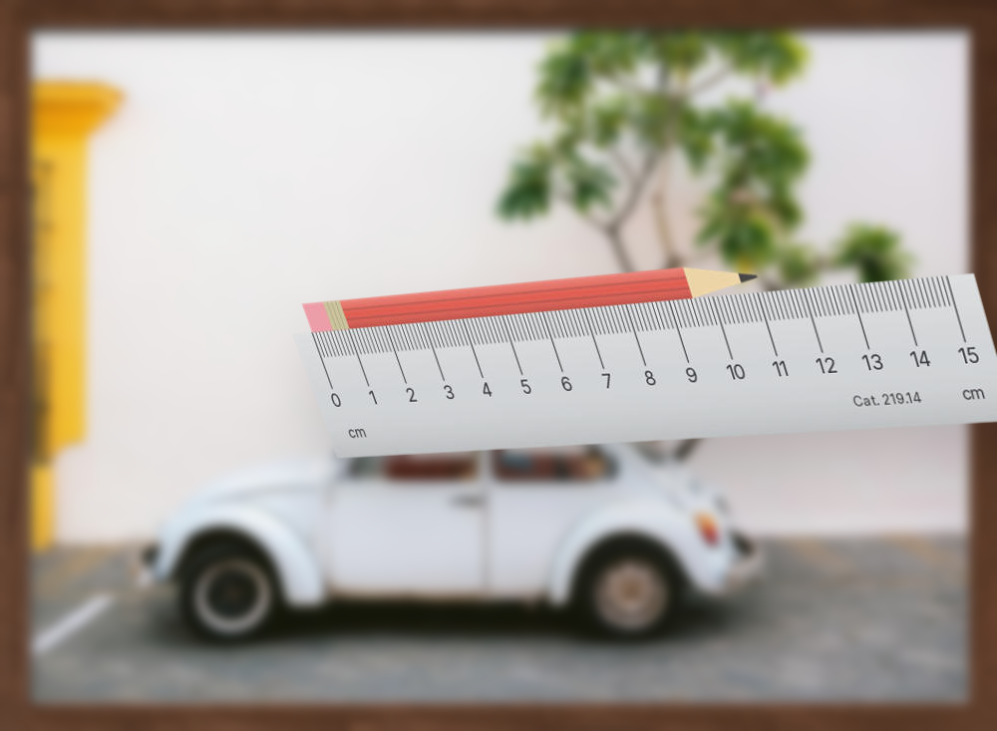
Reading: 11.1; cm
